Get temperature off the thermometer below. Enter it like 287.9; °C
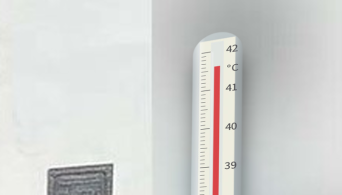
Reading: 41.6; °C
